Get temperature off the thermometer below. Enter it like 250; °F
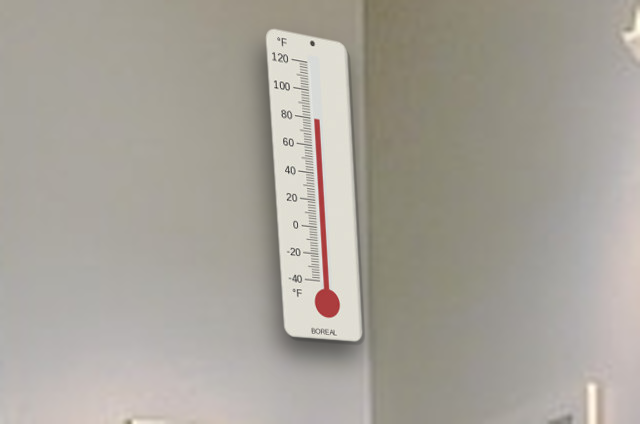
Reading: 80; °F
